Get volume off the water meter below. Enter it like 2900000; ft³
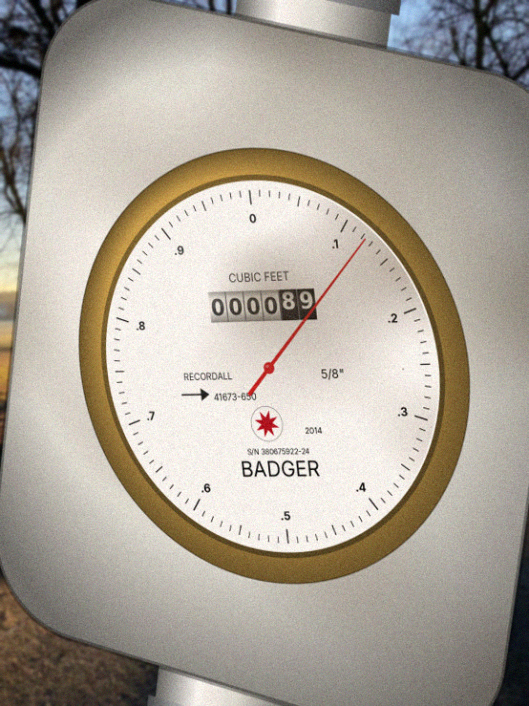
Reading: 89.12; ft³
